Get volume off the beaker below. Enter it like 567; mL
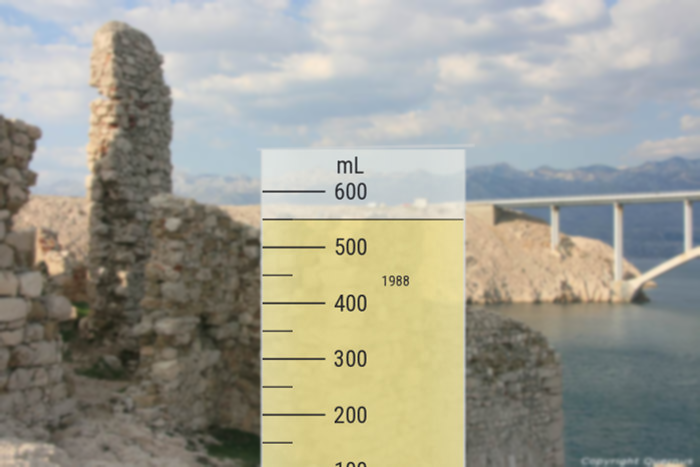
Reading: 550; mL
